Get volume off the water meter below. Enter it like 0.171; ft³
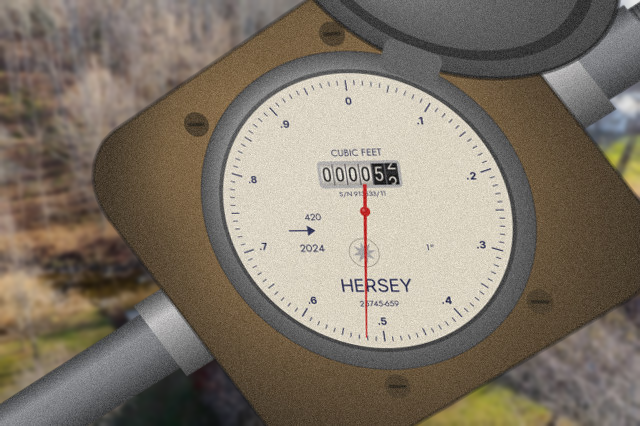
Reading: 52.52; ft³
